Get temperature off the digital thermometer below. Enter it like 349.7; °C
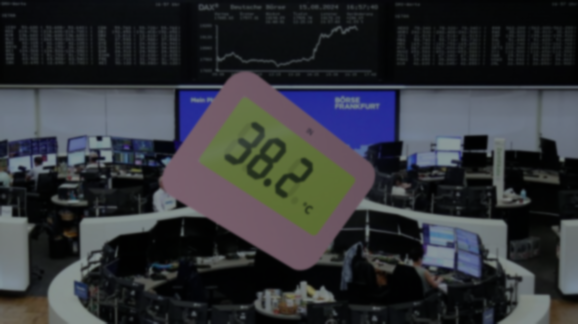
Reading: 38.2; °C
